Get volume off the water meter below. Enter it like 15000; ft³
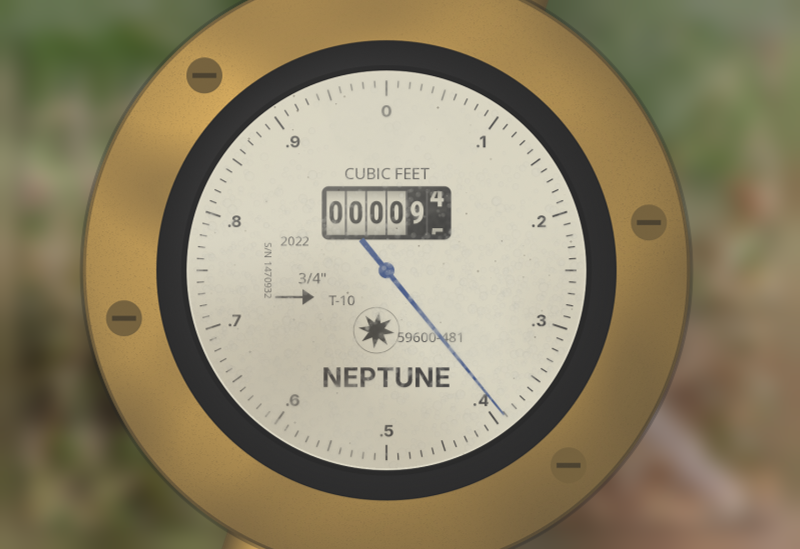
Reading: 94.39; ft³
